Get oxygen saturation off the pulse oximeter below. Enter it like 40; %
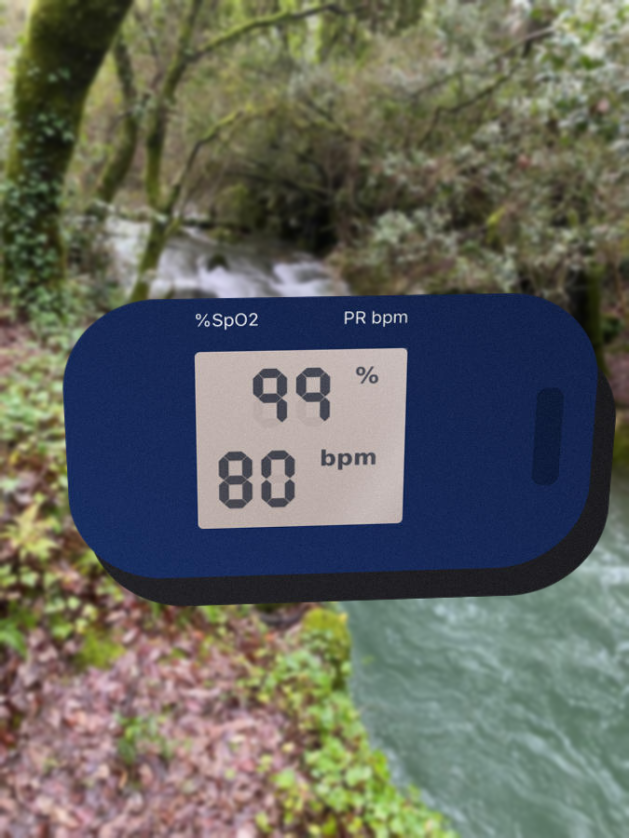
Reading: 99; %
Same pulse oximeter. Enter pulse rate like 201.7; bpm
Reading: 80; bpm
